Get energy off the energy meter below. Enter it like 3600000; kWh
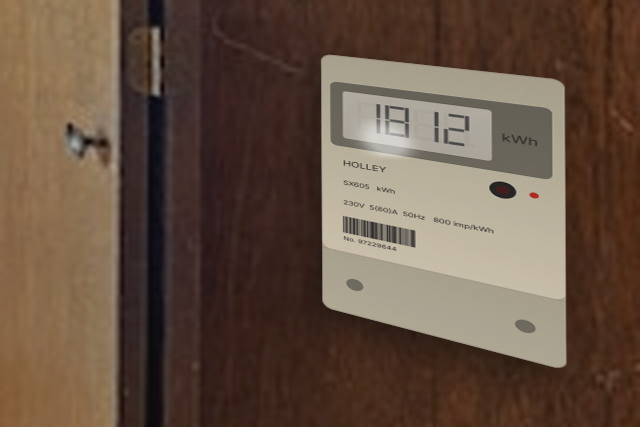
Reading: 1812; kWh
